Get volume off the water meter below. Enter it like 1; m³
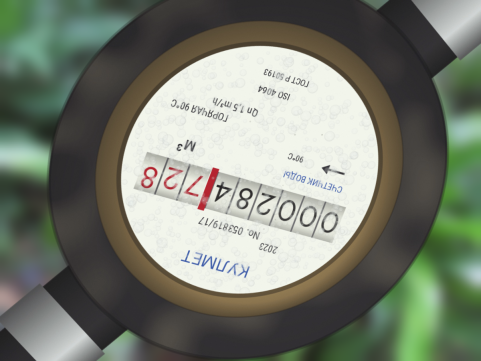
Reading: 284.728; m³
